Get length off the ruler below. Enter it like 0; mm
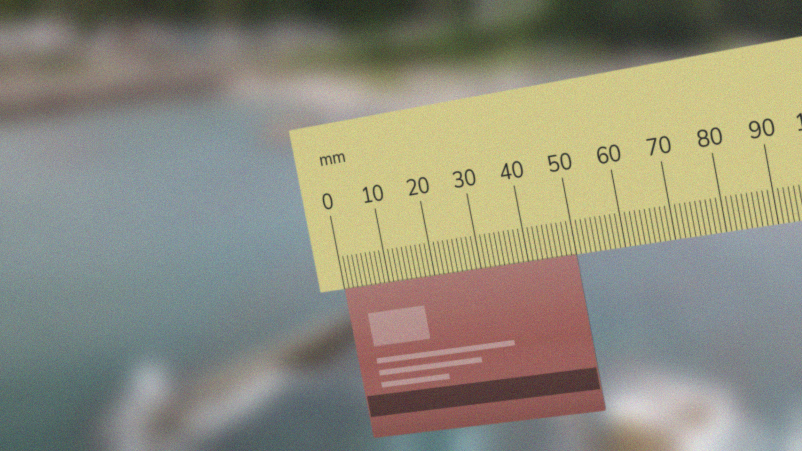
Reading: 50; mm
